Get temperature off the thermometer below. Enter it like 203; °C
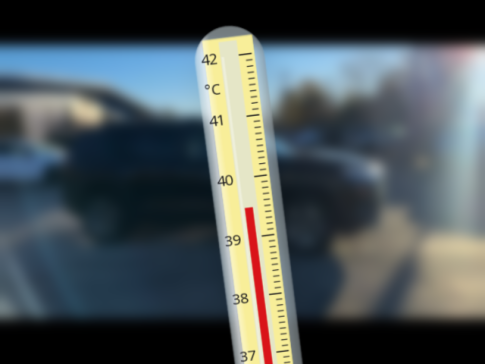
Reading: 39.5; °C
